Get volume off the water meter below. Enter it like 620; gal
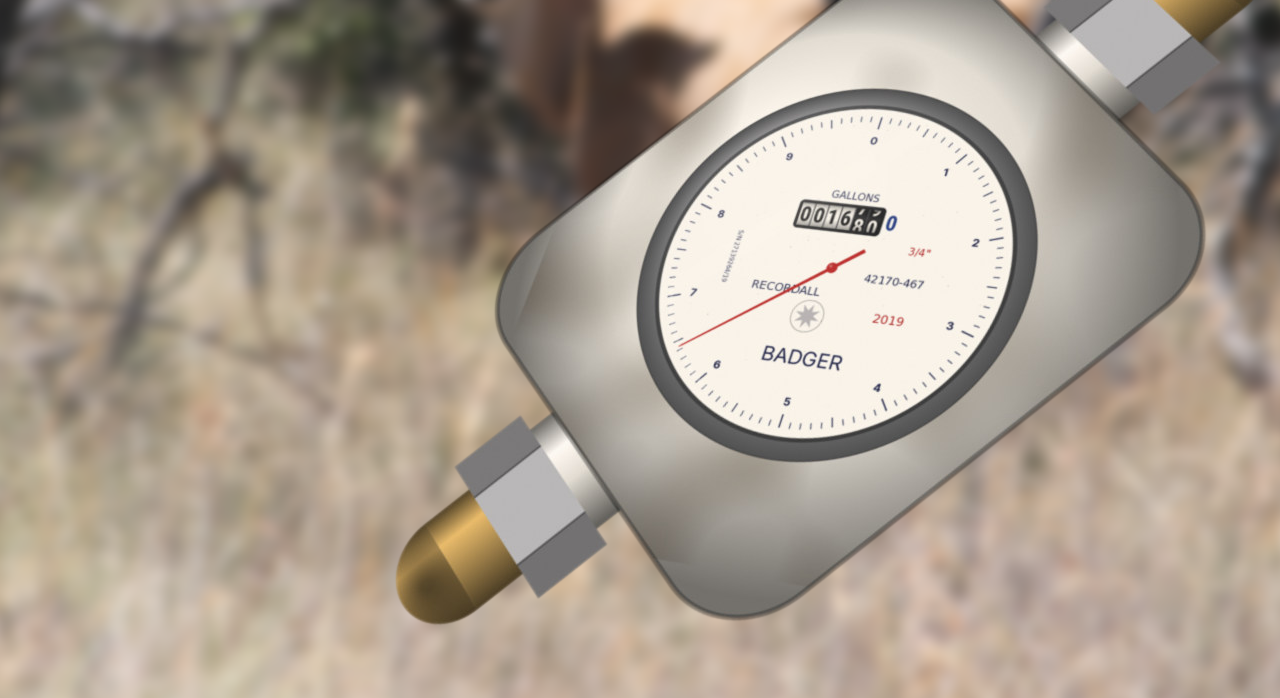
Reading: 16796.4; gal
